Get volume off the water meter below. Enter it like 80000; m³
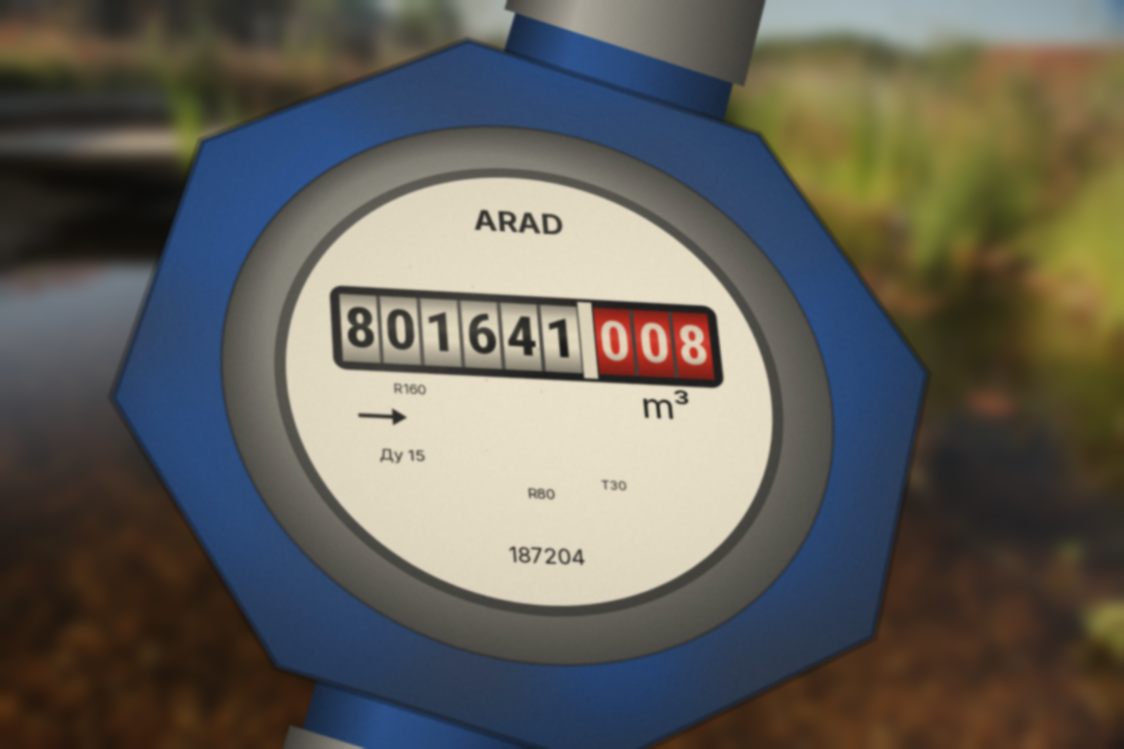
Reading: 801641.008; m³
